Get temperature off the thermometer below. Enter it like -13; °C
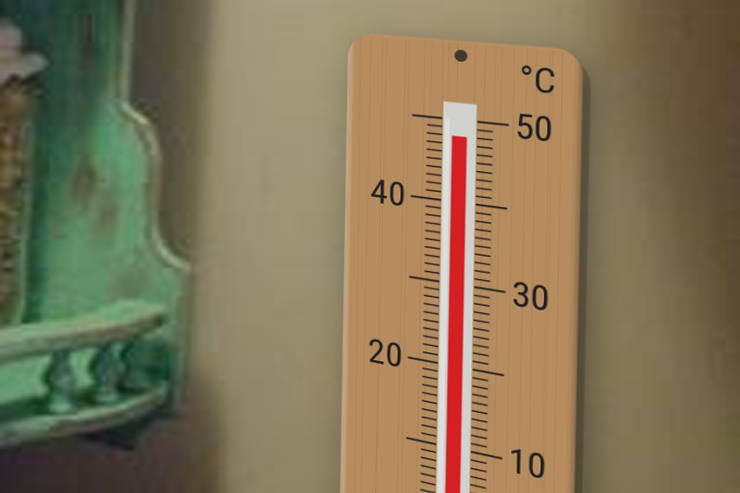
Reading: 48; °C
